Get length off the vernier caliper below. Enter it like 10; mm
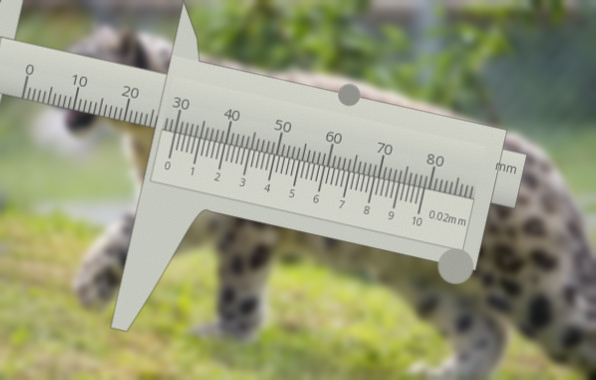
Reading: 30.0; mm
